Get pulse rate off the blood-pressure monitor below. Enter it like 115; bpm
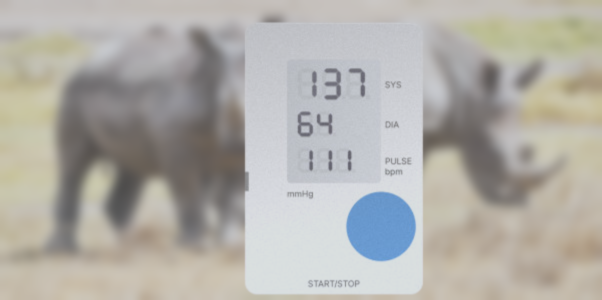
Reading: 111; bpm
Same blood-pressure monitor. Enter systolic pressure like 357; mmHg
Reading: 137; mmHg
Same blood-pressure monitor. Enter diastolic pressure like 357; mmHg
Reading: 64; mmHg
